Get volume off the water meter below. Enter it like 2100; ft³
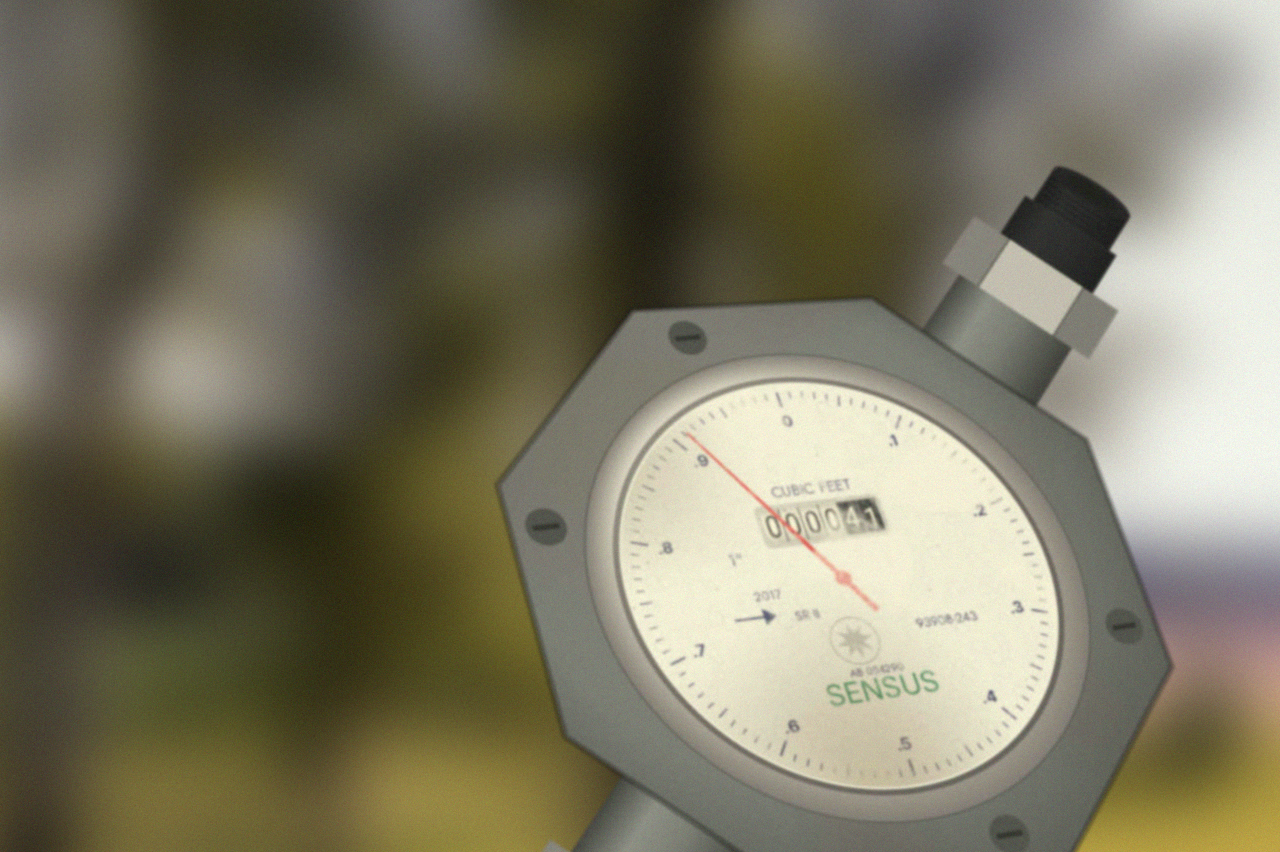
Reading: 40.91; ft³
